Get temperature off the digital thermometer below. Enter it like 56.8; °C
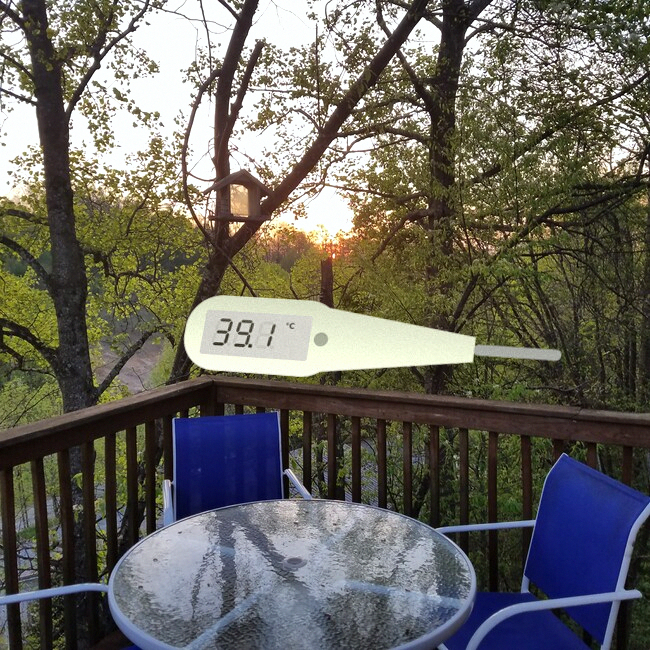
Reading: 39.1; °C
